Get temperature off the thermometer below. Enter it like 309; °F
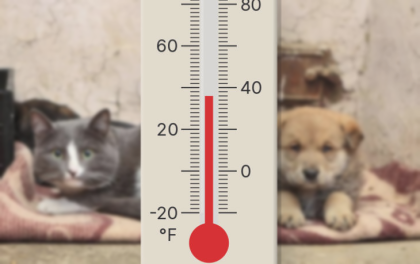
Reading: 36; °F
